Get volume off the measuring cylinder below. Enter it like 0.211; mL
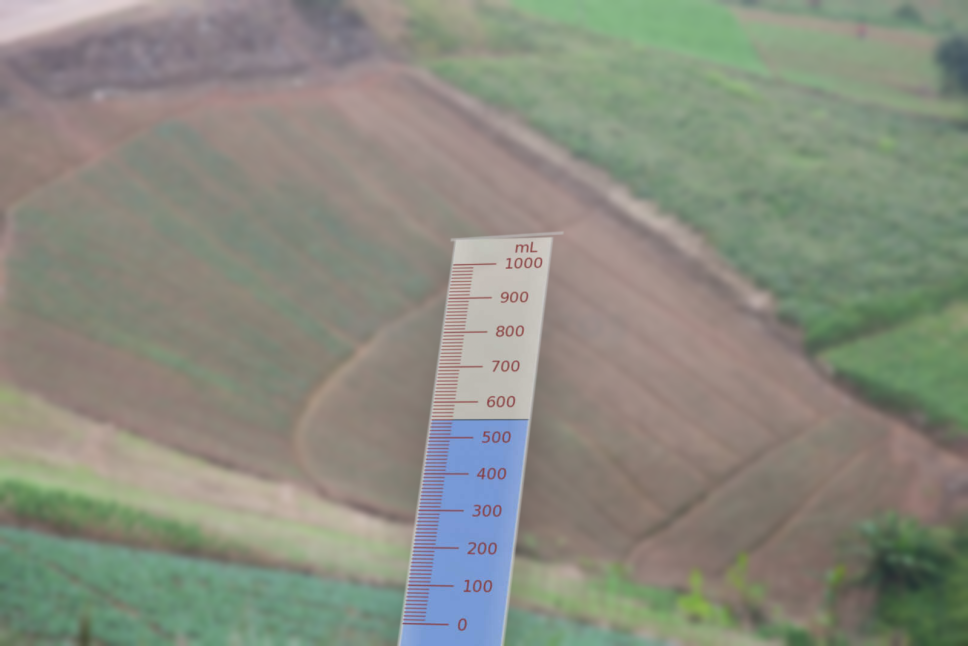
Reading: 550; mL
